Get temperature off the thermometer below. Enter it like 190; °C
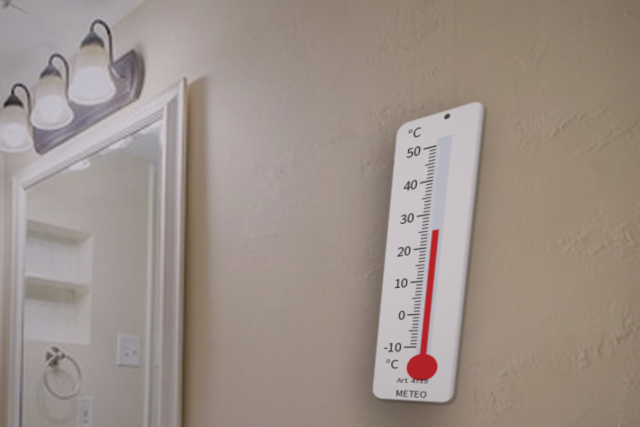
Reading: 25; °C
